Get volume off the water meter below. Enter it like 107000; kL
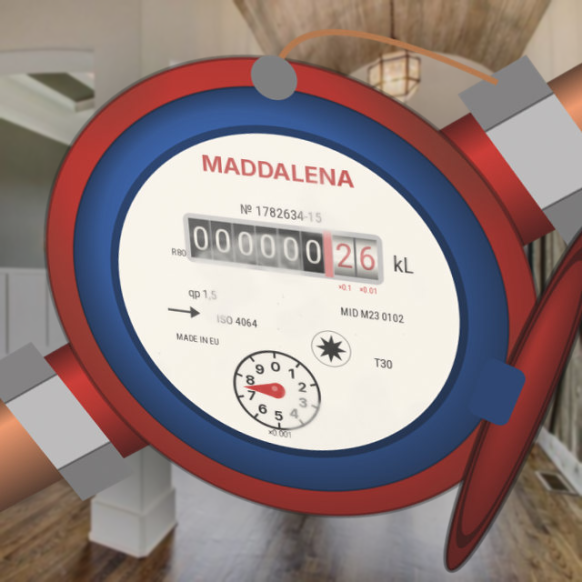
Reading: 0.267; kL
